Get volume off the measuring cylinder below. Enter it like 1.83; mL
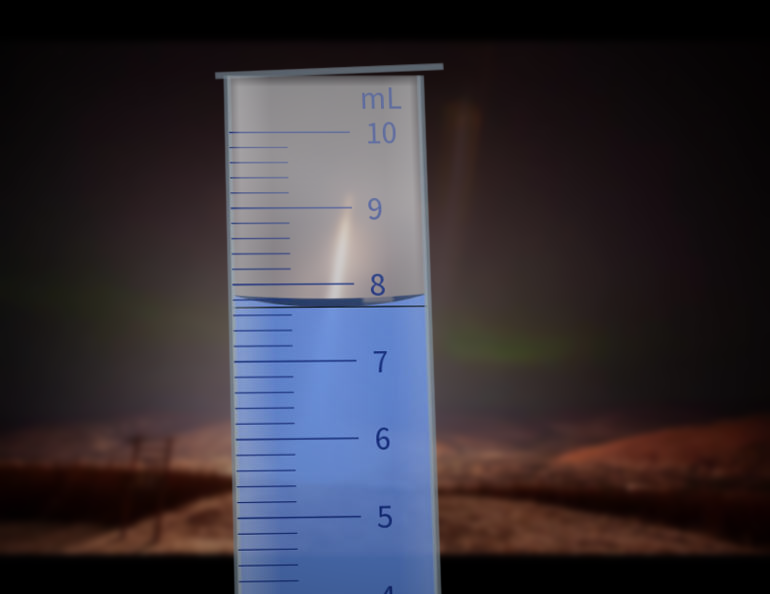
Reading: 7.7; mL
